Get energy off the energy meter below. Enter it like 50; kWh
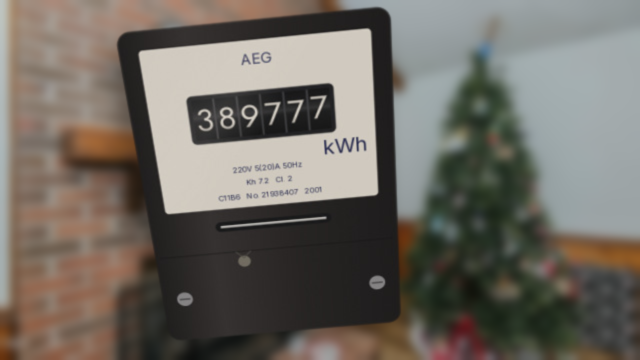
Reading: 389777; kWh
